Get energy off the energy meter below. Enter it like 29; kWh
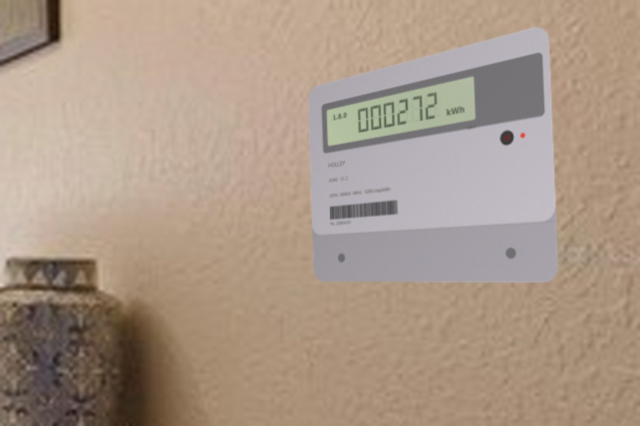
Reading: 272; kWh
